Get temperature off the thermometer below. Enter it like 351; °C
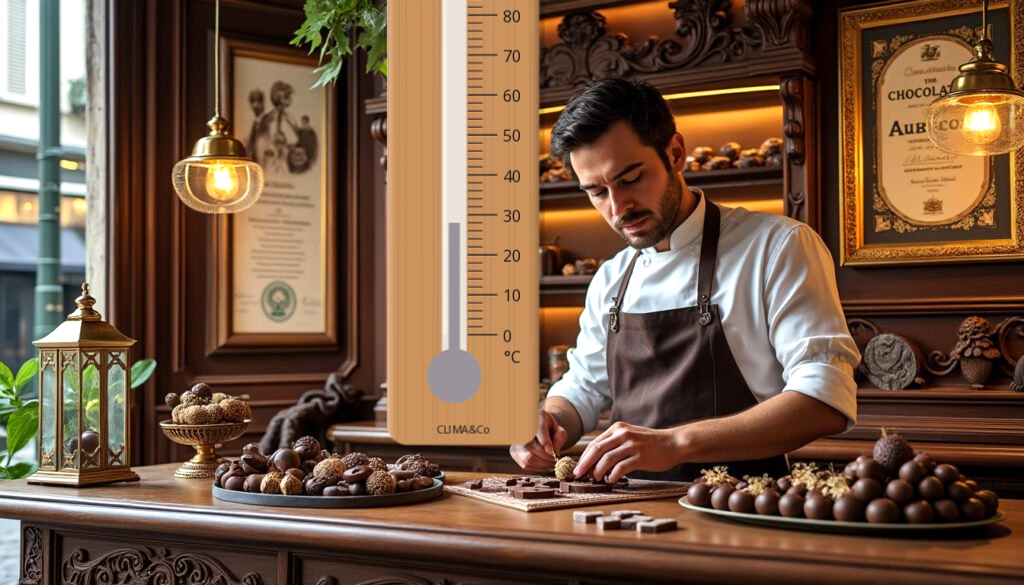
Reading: 28; °C
